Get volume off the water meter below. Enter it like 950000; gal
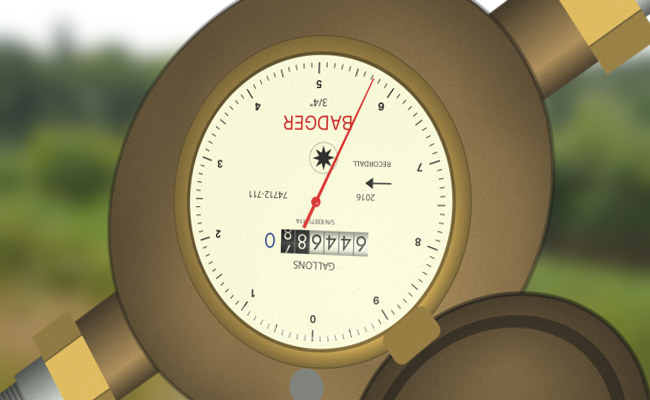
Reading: 6446875.7; gal
